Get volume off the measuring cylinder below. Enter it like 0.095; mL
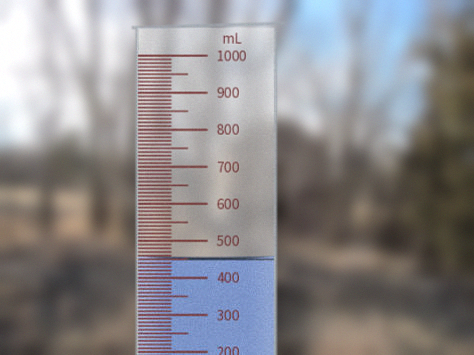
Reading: 450; mL
